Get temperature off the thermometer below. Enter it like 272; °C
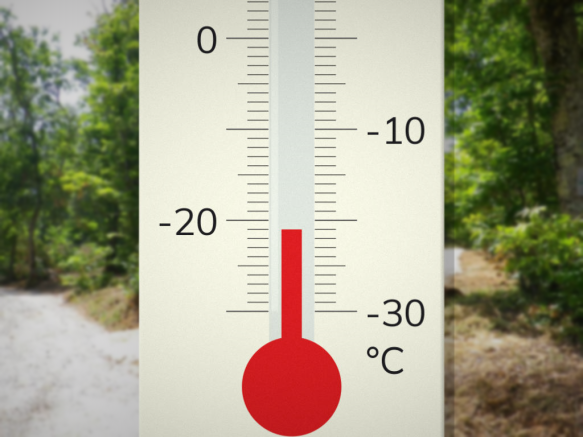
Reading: -21; °C
